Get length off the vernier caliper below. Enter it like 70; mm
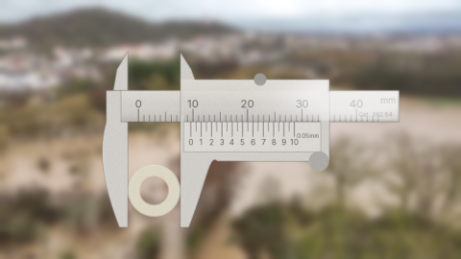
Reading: 9.6; mm
